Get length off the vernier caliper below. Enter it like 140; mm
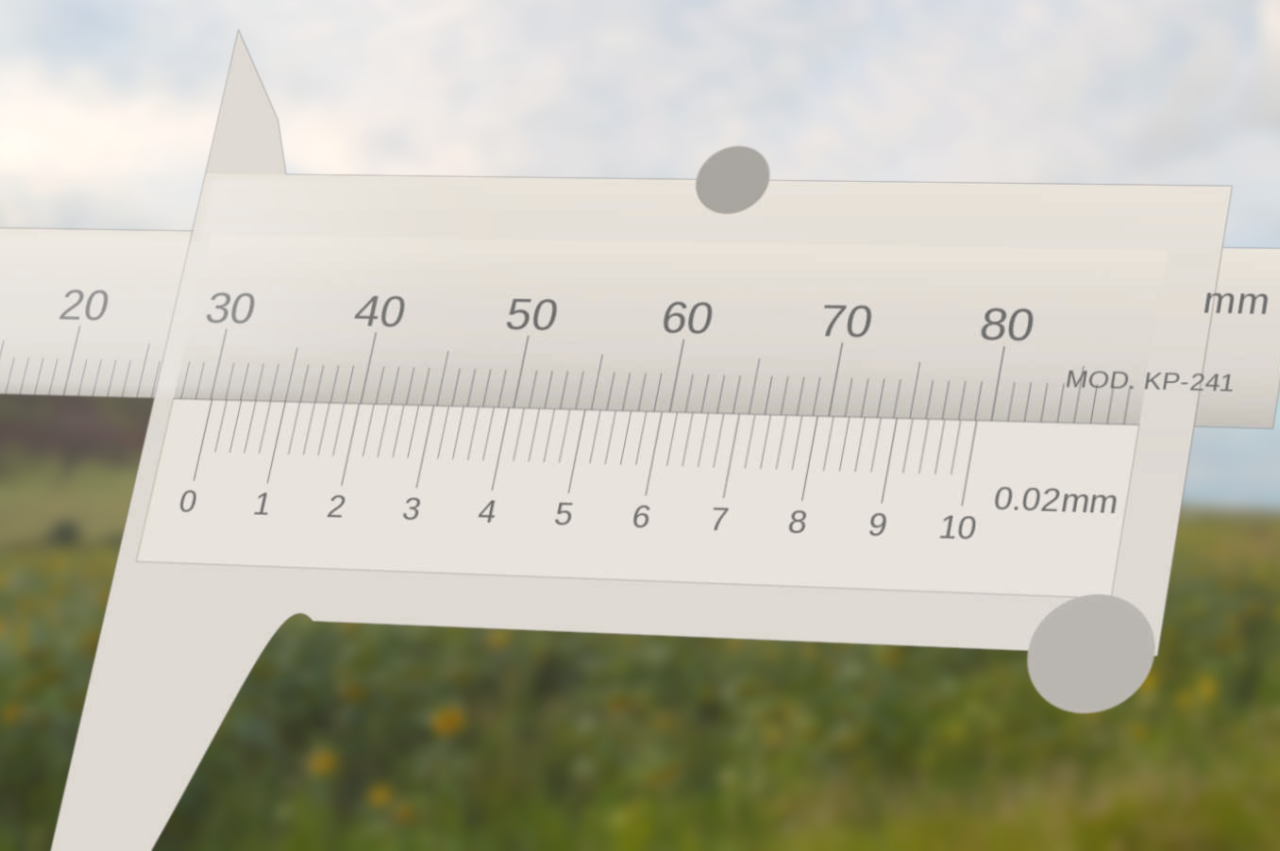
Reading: 30.1; mm
